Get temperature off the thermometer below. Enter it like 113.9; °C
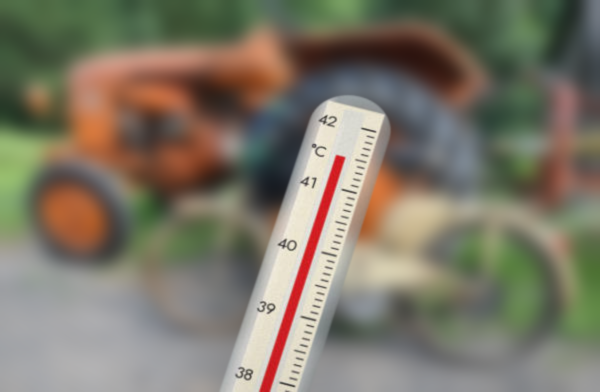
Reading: 41.5; °C
